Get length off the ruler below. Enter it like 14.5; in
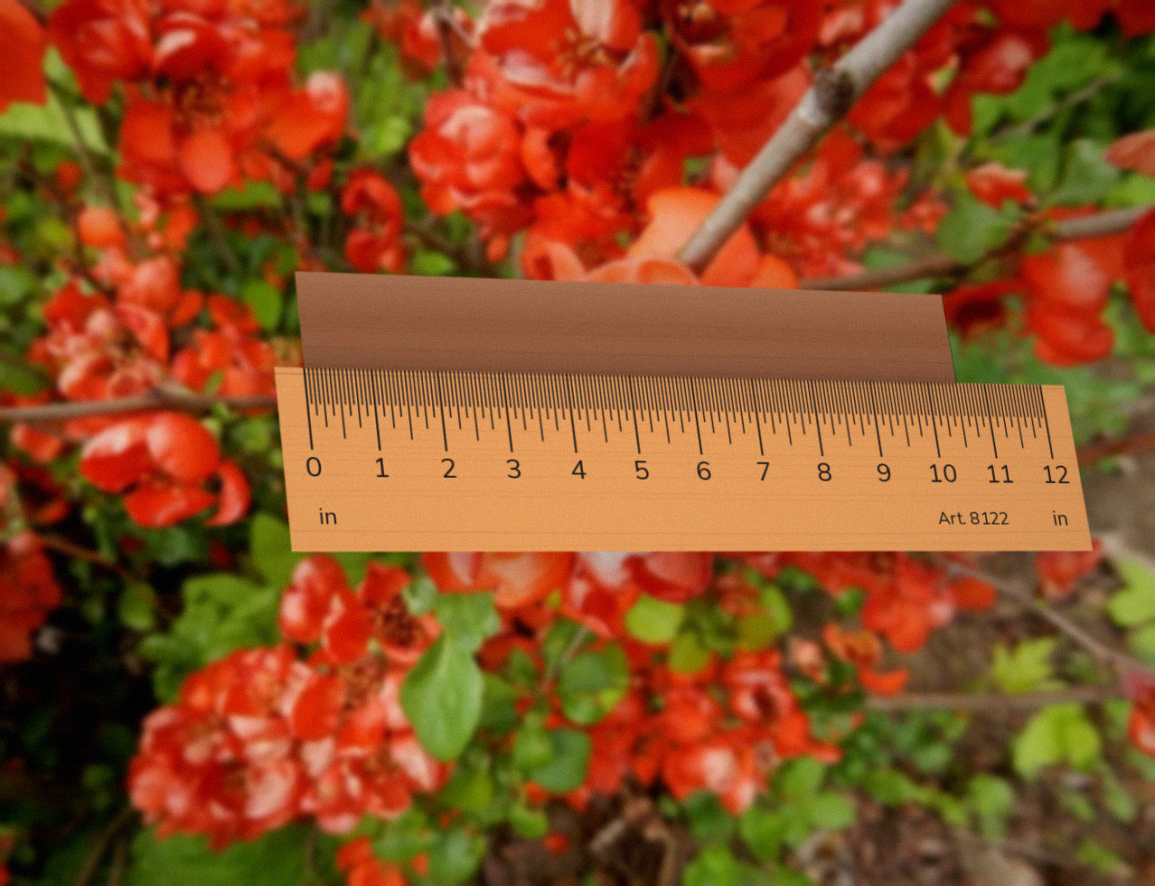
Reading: 10.5; in
